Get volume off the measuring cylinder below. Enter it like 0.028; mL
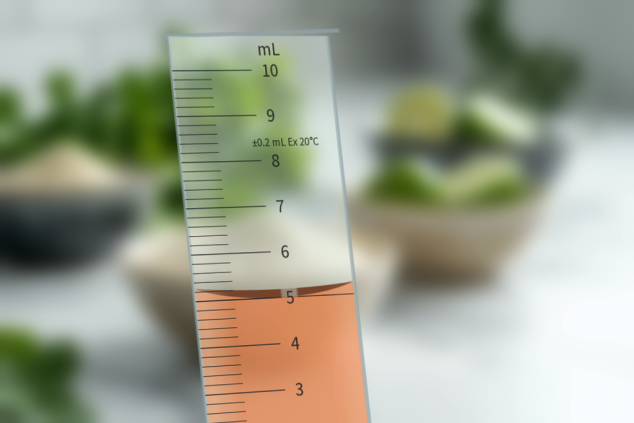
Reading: 5; mL
